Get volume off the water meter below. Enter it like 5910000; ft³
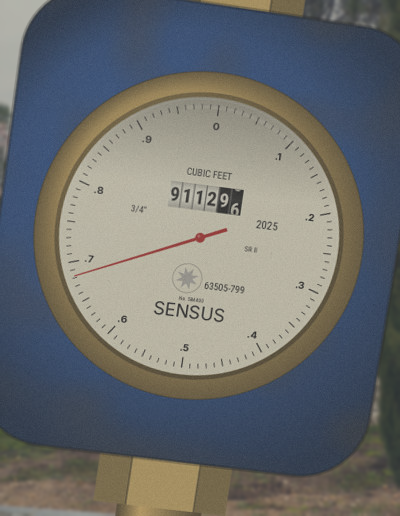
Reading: 911295.68; ft³
